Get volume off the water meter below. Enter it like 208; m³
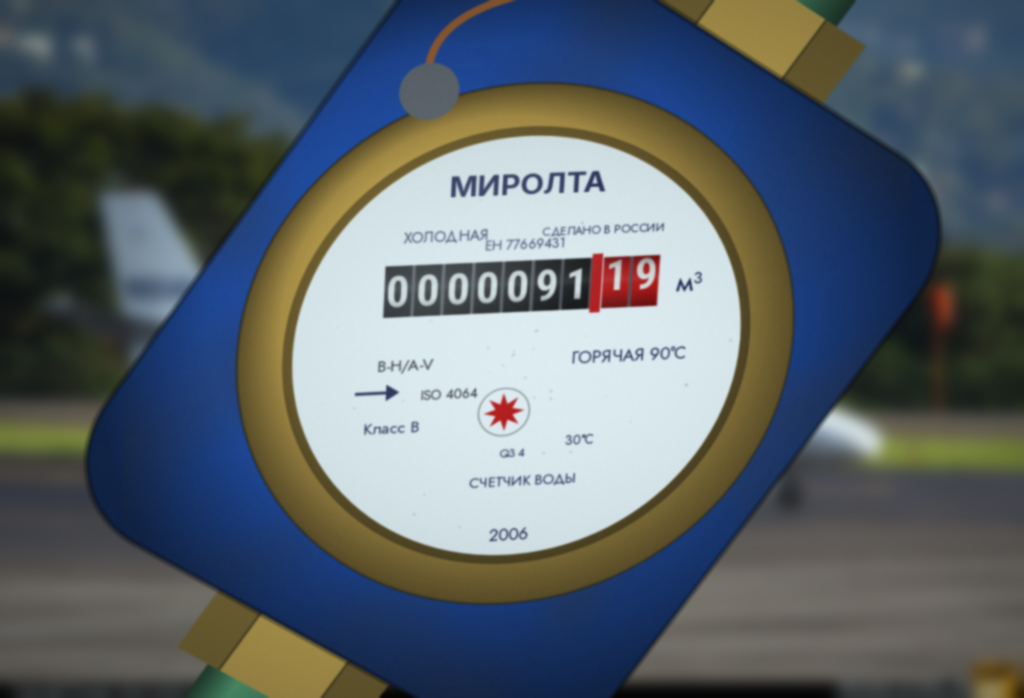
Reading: 91.19; m³
